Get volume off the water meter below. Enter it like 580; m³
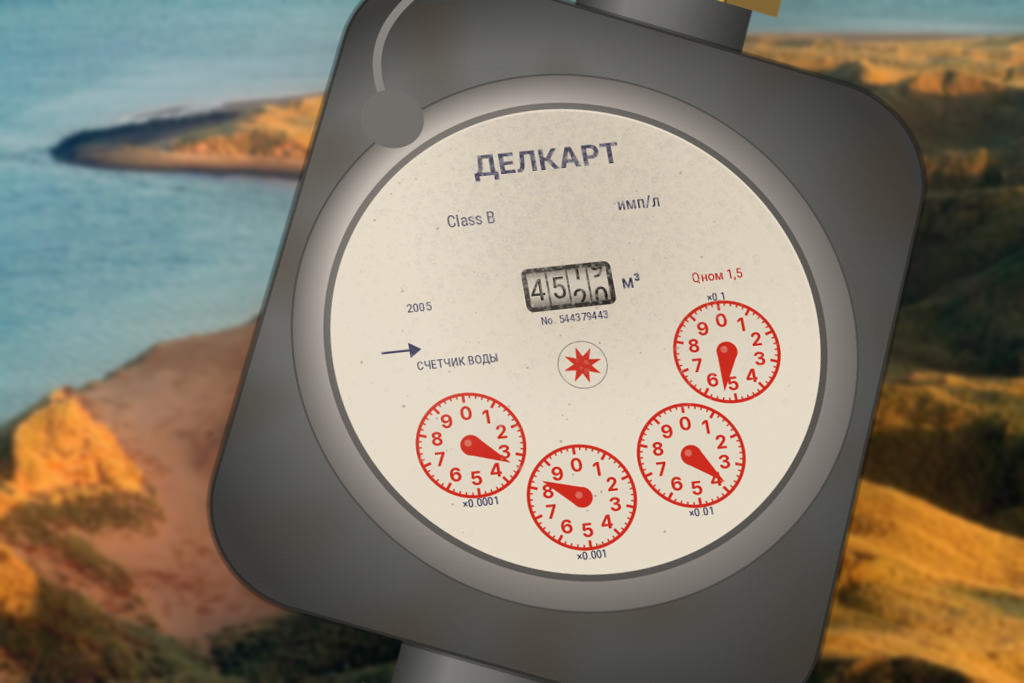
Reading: 4519.5383; m³
